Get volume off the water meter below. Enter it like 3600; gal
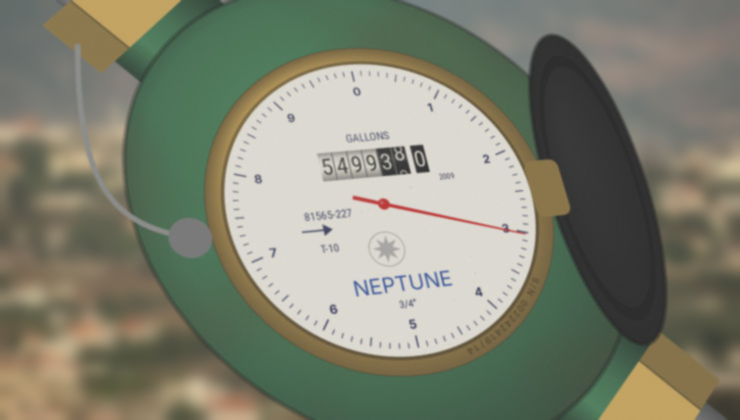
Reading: 5499383.0; gal
